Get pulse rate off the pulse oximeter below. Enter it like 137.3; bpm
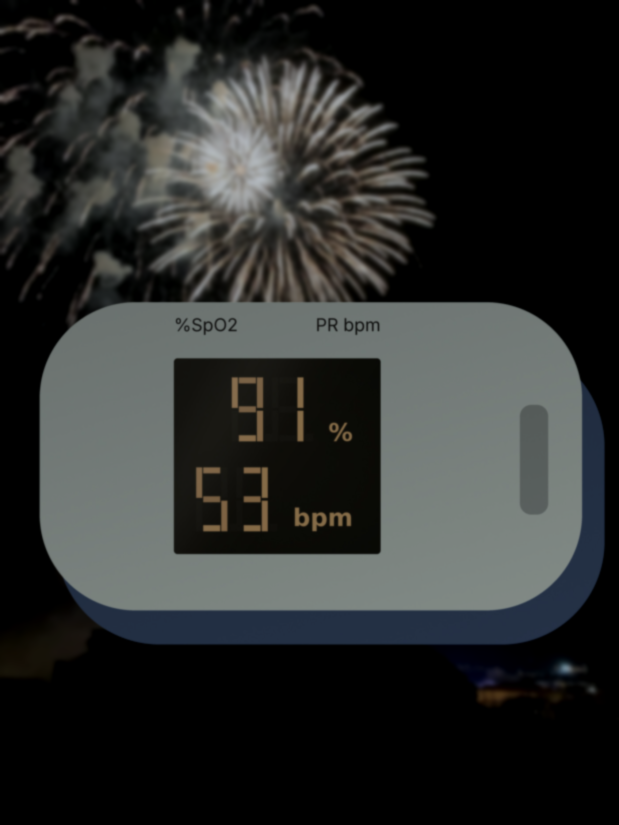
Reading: 53; bpm
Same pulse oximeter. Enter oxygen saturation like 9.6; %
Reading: 91; %
